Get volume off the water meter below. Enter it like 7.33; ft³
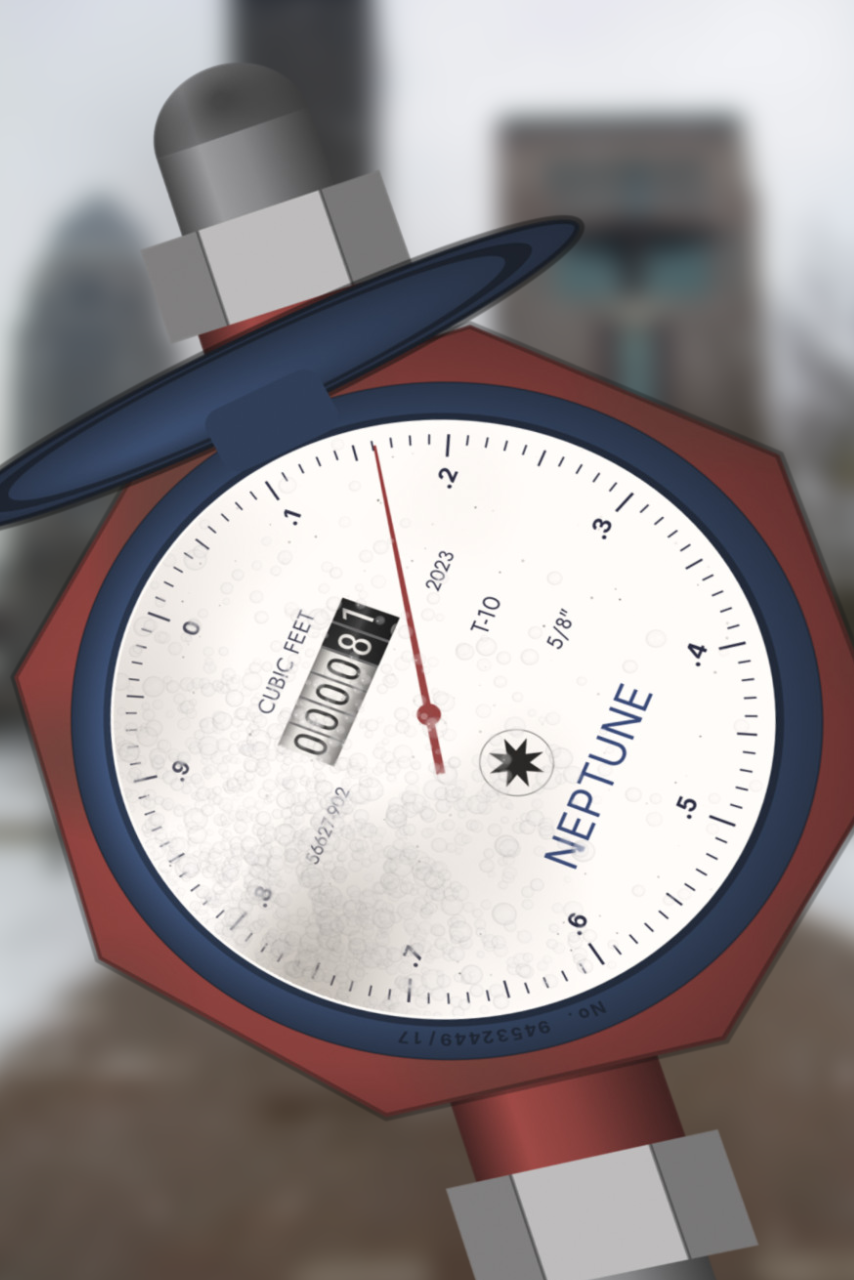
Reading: 81.16; ft³
